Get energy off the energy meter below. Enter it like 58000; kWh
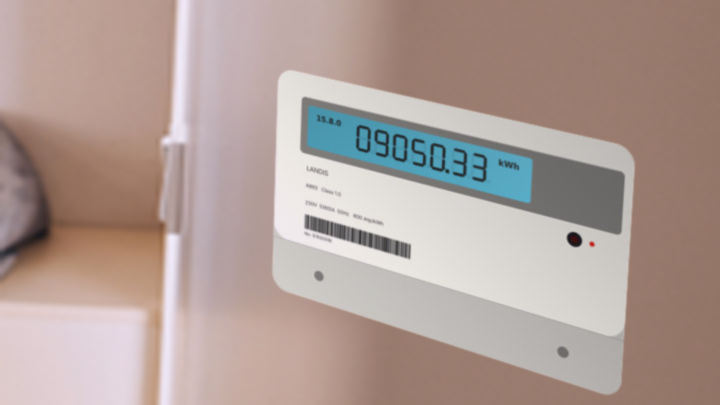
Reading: 9050.33; kWh
